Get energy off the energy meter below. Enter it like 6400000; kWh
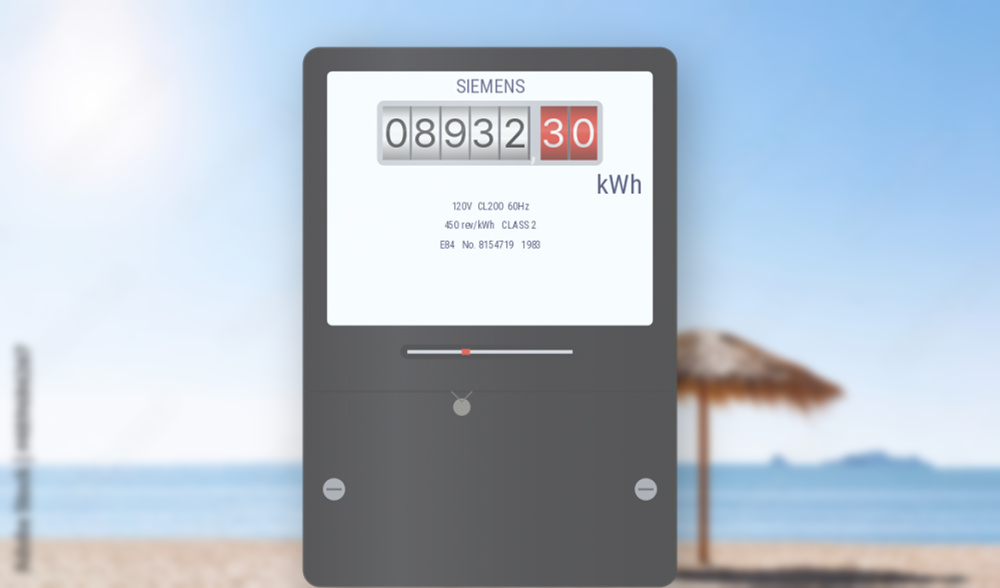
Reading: 8932.30; kWh
